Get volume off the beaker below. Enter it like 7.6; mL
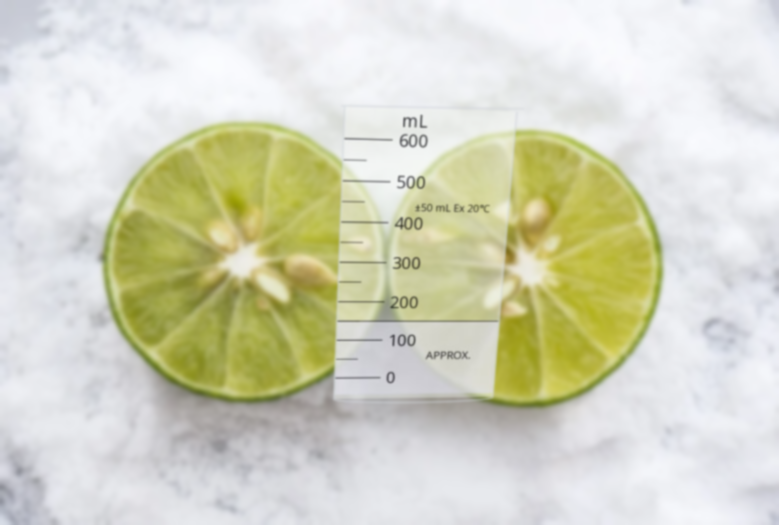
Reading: 150; mL
